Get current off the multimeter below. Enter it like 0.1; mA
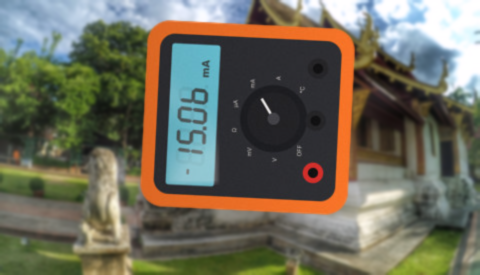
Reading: -15.06; mA
